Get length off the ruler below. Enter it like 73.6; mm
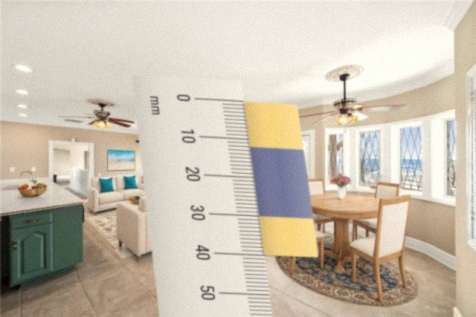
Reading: 40; mm
